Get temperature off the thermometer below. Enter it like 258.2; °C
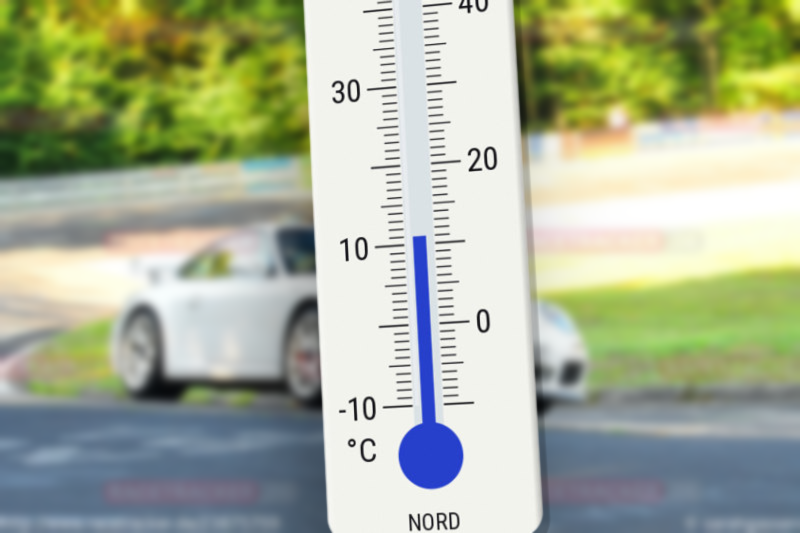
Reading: 11; °C
